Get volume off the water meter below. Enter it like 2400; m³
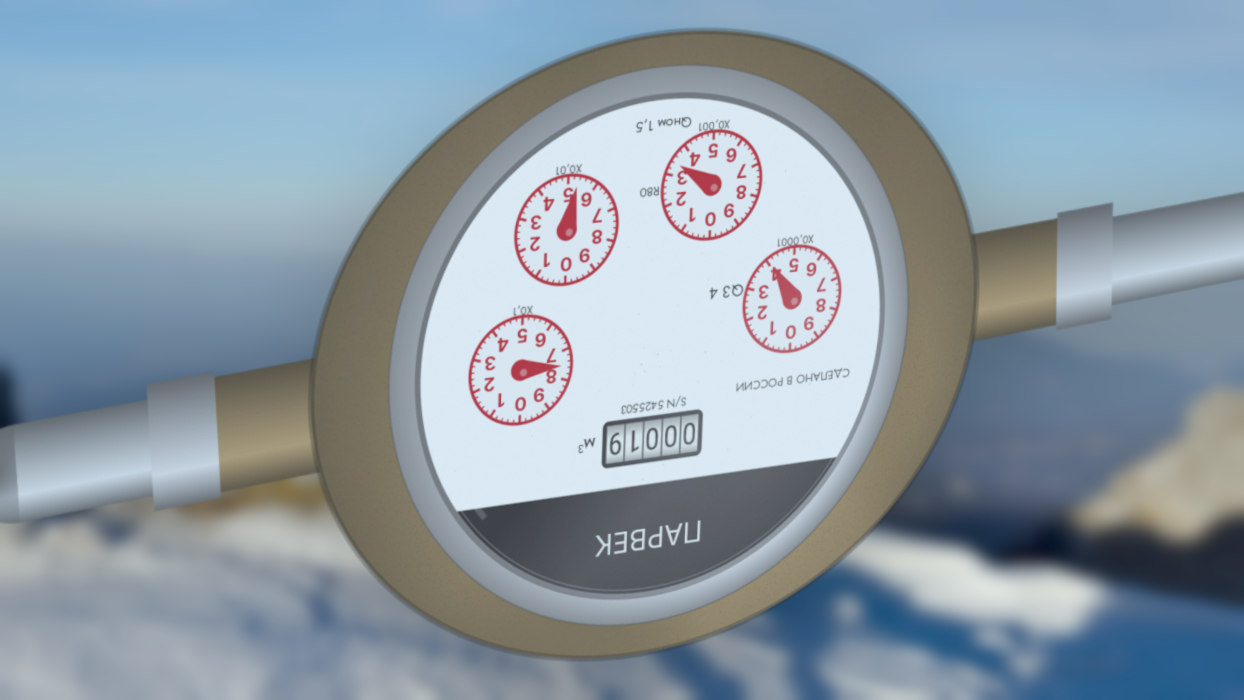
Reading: 19.7534; m³
